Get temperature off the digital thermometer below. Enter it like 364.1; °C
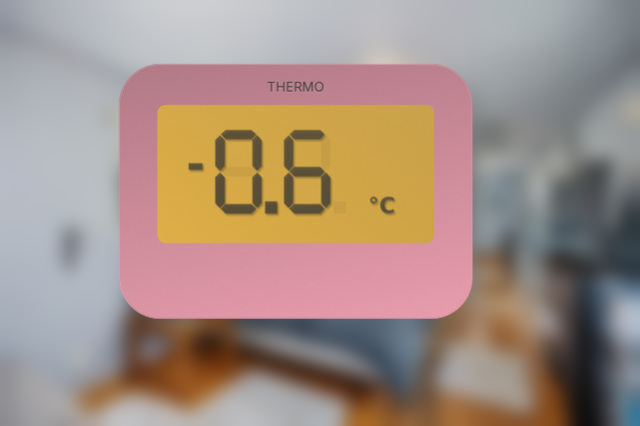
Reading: -0.6; °C
